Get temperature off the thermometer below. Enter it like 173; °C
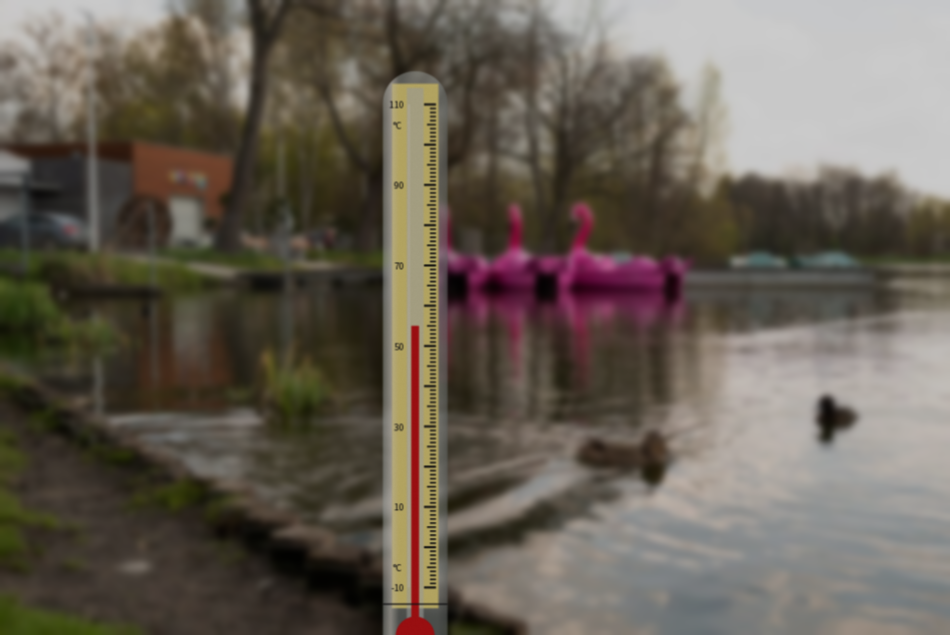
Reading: 55; °C
